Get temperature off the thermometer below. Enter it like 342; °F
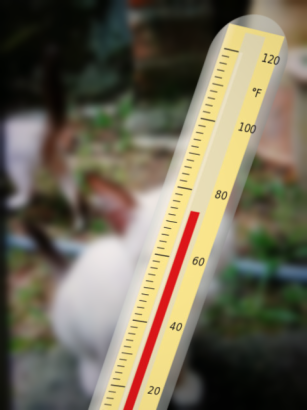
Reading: 74; °F
